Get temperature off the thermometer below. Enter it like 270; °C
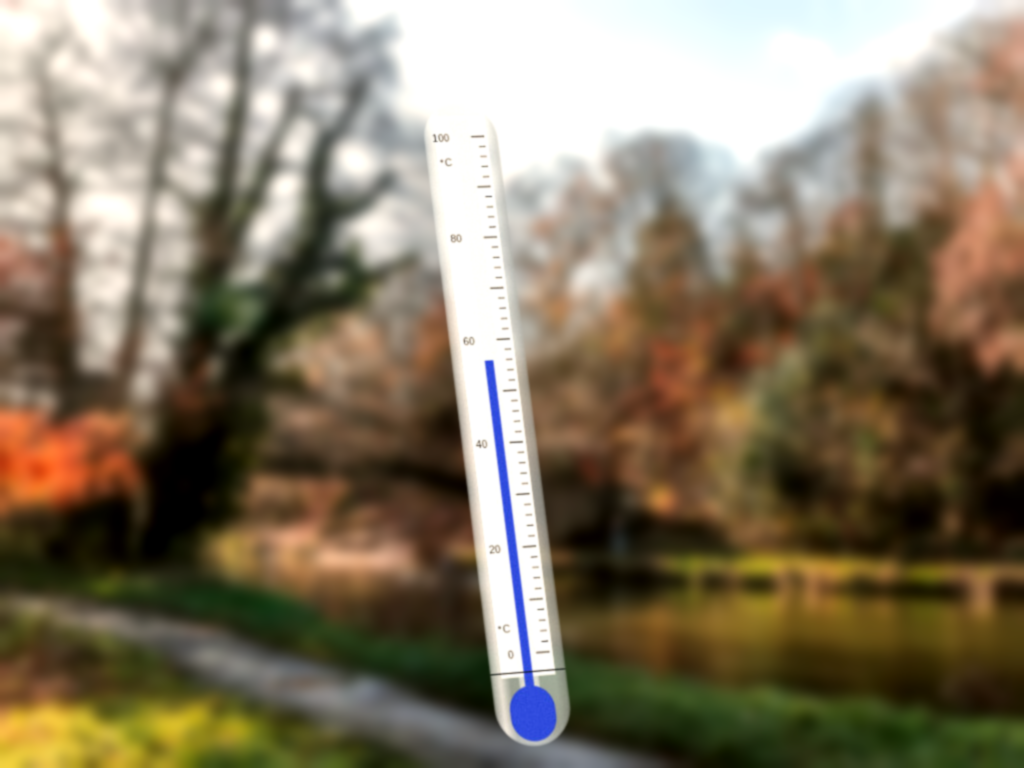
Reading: 56; °C
